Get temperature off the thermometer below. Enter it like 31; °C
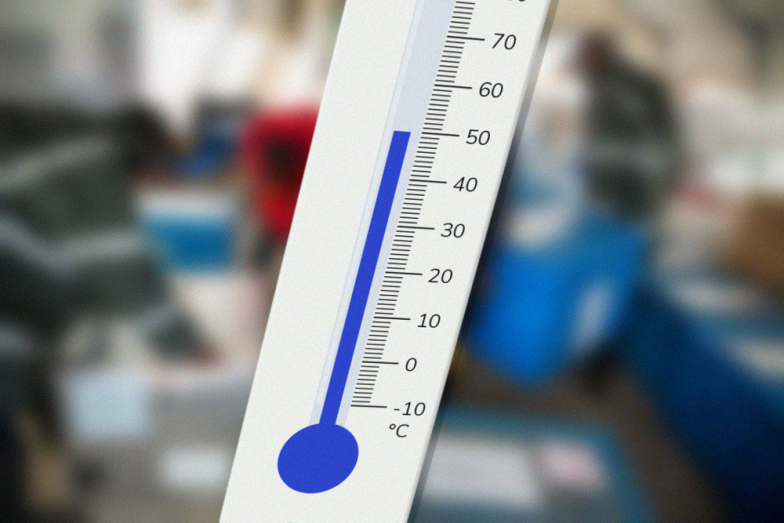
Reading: 50; °C
